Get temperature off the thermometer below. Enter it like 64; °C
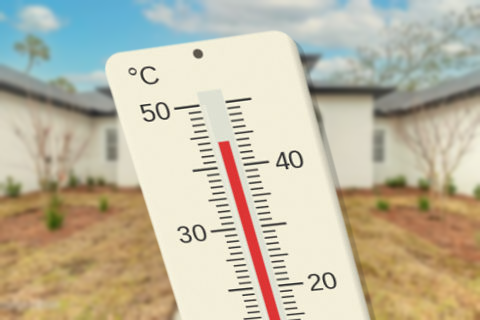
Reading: 44; °C
